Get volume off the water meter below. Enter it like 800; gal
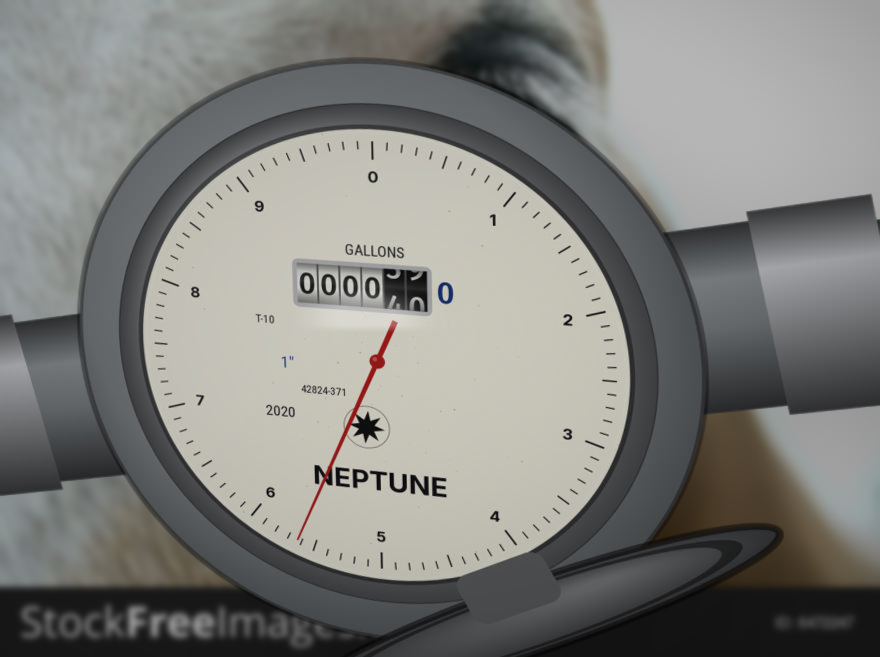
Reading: 395.6; gal
